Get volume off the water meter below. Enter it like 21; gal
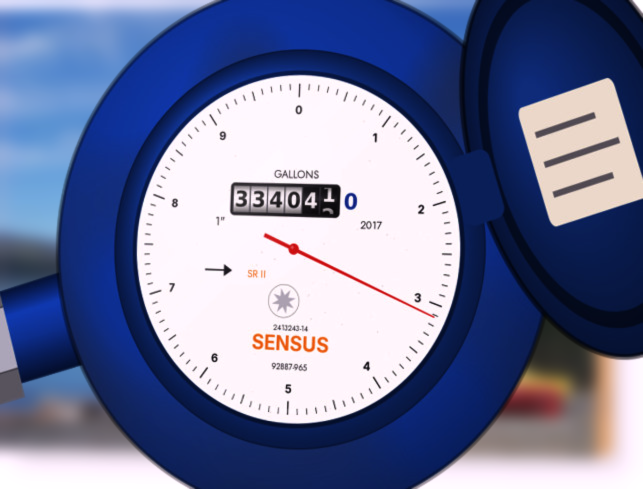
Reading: 3340413.1; gal
